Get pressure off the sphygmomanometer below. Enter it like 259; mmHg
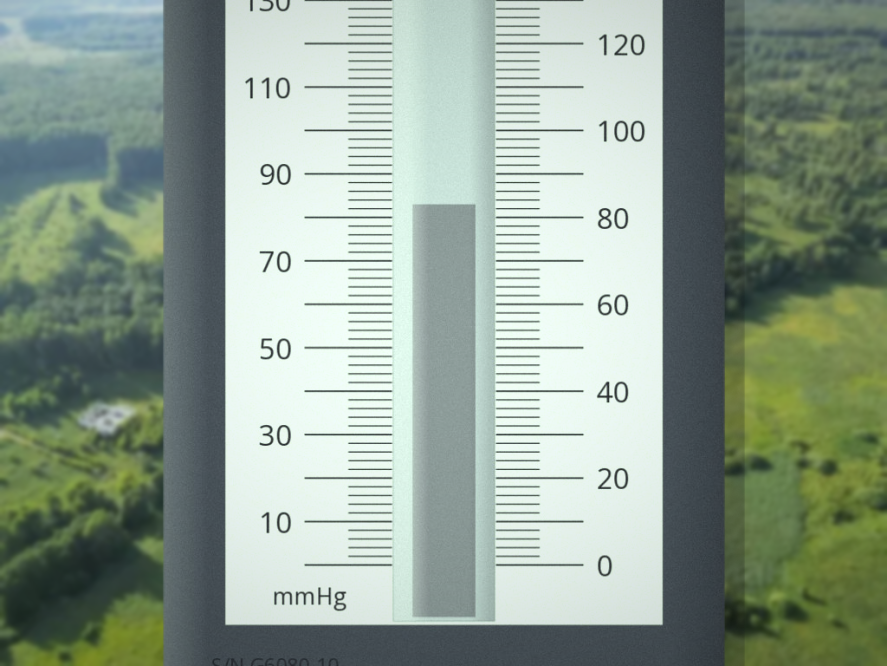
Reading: 83; mmHg
